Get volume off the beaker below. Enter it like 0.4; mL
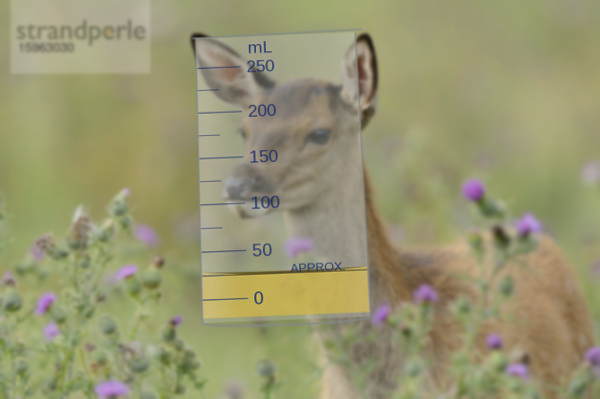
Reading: 25; mL
